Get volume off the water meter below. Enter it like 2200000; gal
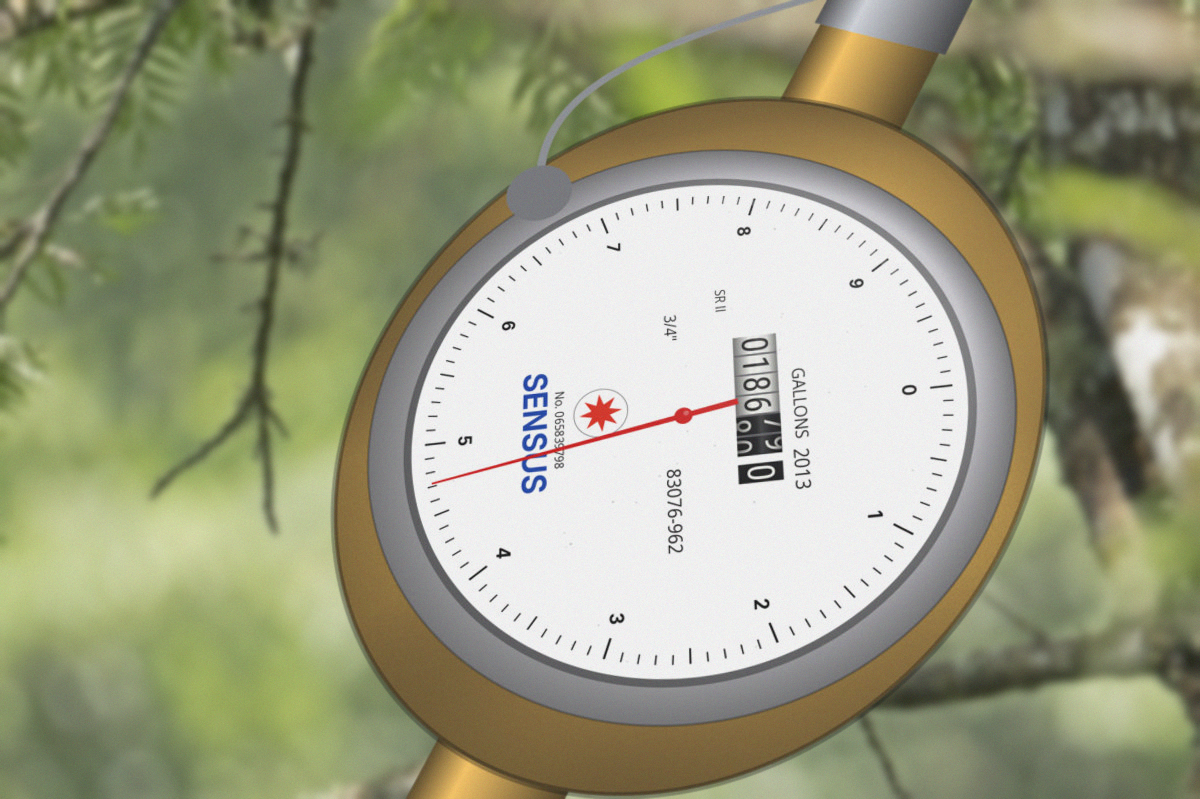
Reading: 186794.7; gal
